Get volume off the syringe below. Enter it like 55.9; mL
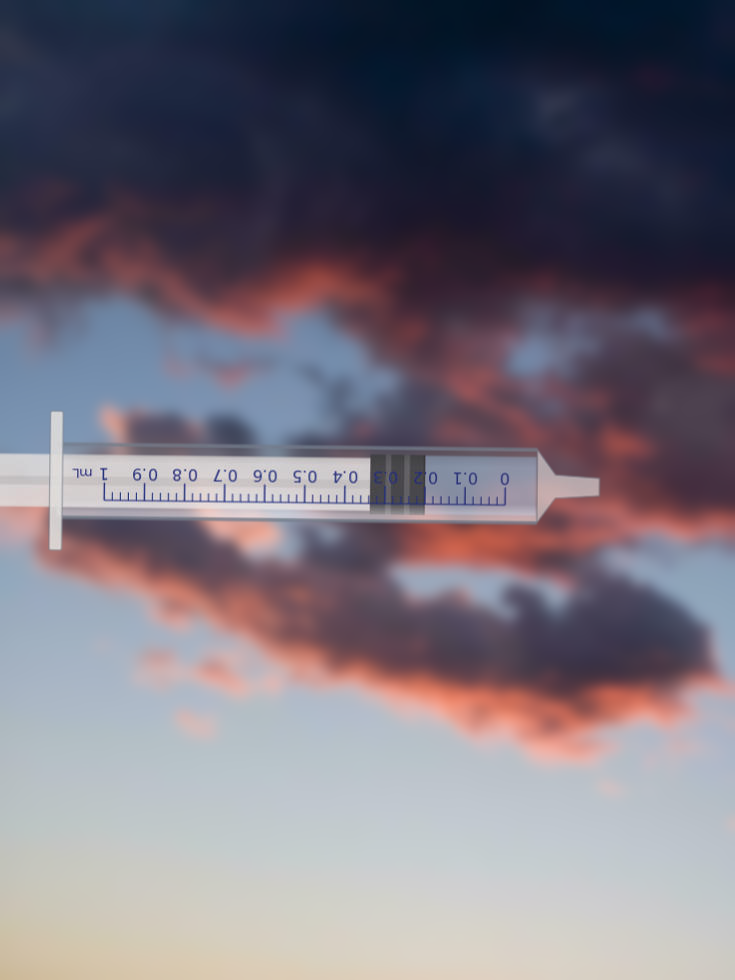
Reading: 0.2; mL
